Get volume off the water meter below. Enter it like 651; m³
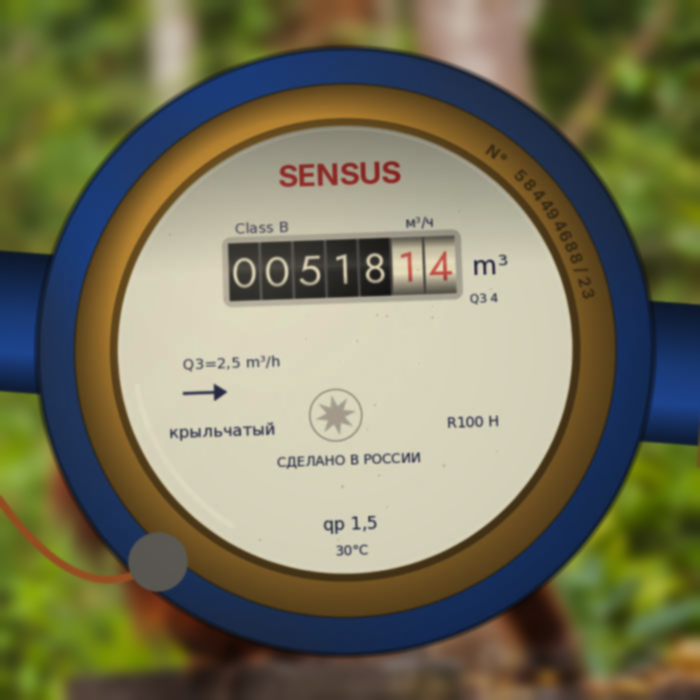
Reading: 518.14; m³
